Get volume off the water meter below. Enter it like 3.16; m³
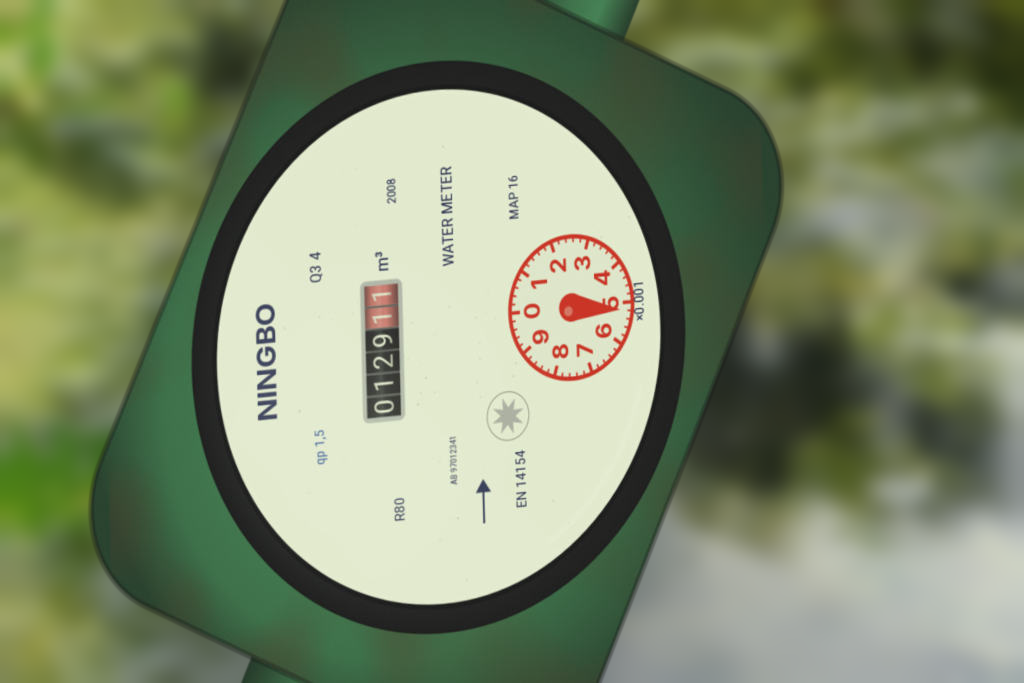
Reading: 129.115; m³
